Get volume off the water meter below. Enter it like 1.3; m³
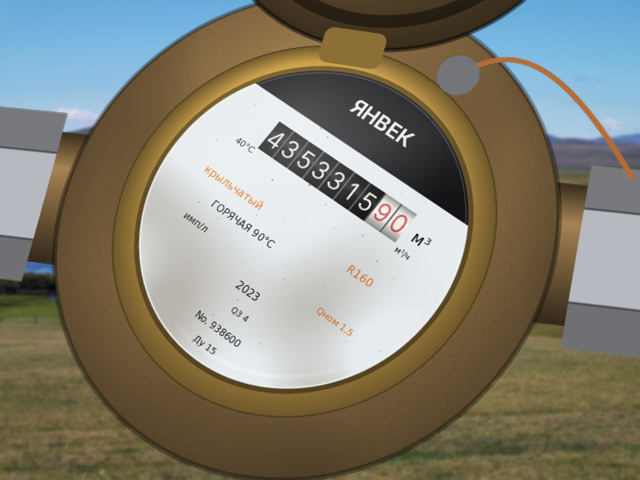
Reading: 4353315.90; m³
